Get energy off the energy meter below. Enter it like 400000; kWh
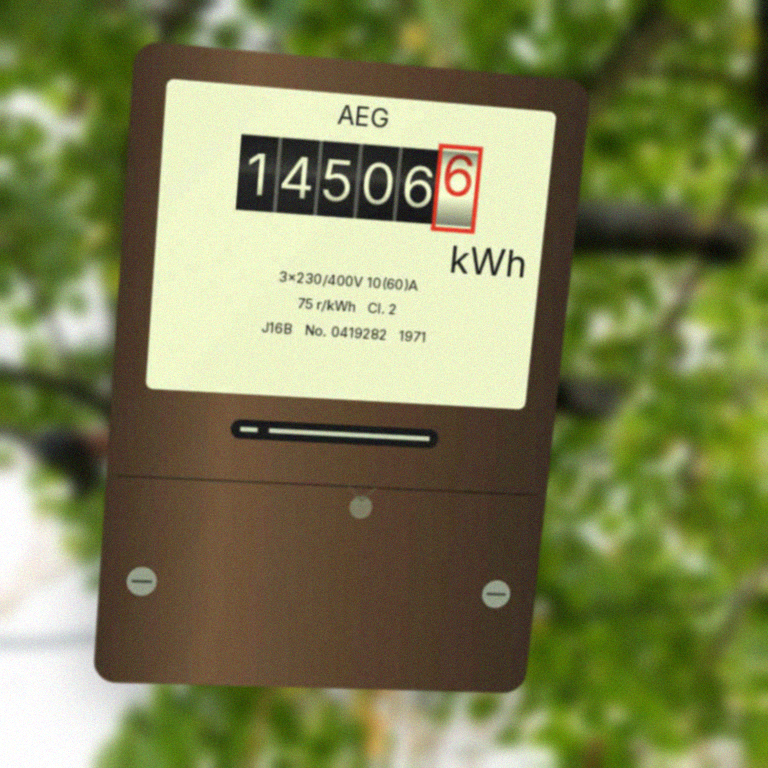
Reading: 14506.6; kWh
